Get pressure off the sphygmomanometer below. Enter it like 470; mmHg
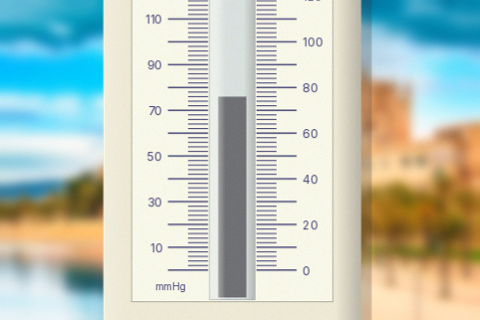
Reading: 76; mmHg
